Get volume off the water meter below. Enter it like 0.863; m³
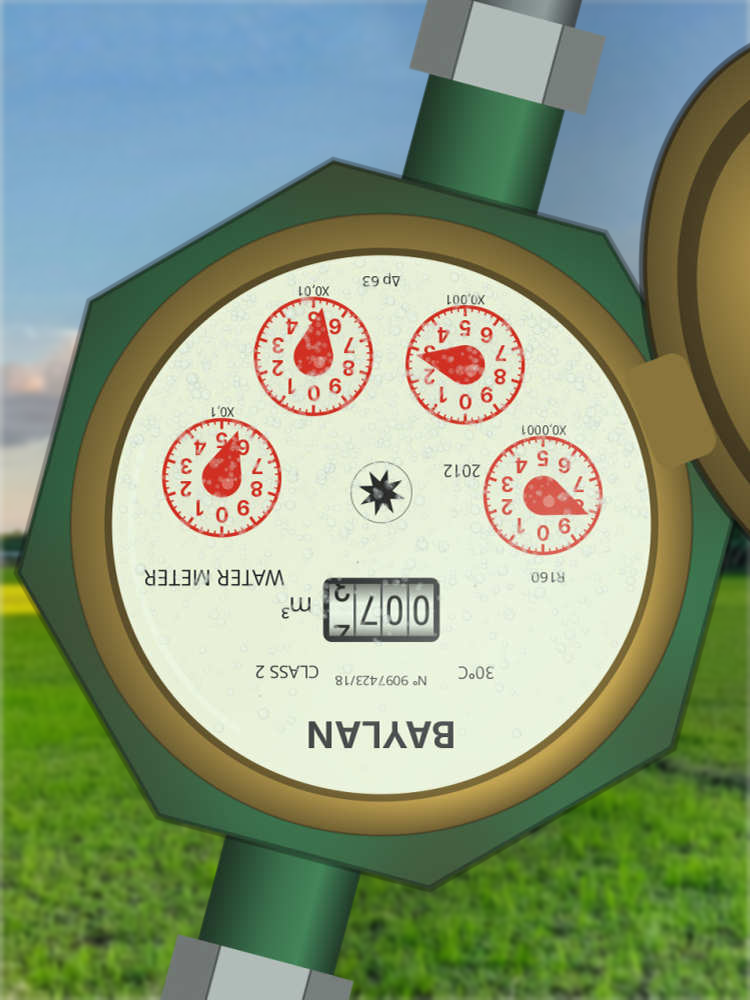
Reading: 72.5528; m³
